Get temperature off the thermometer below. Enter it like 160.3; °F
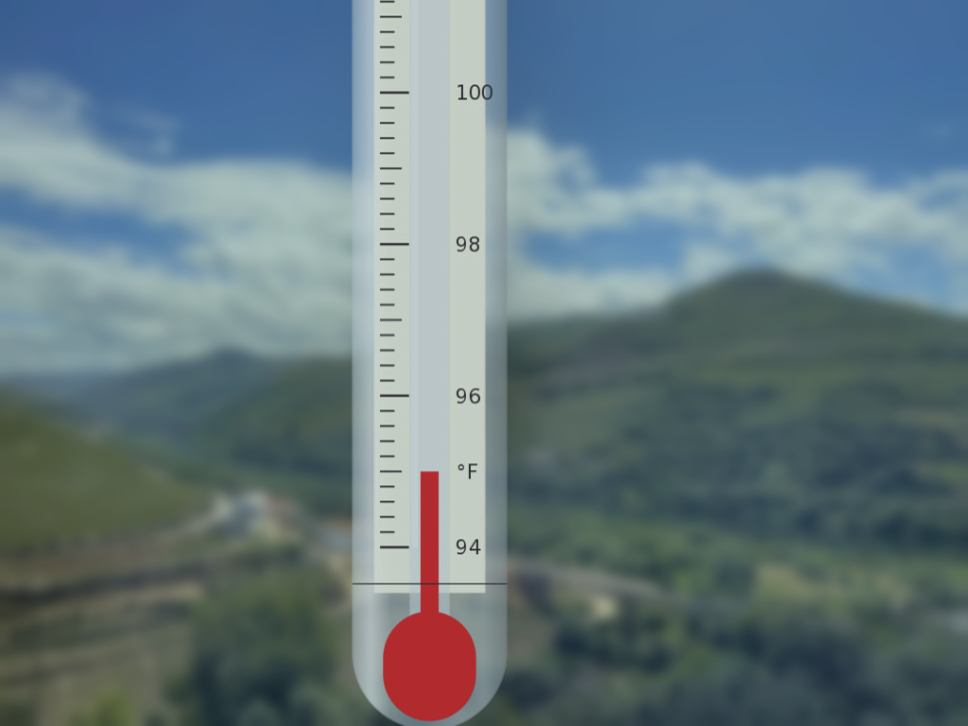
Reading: 95; °F
